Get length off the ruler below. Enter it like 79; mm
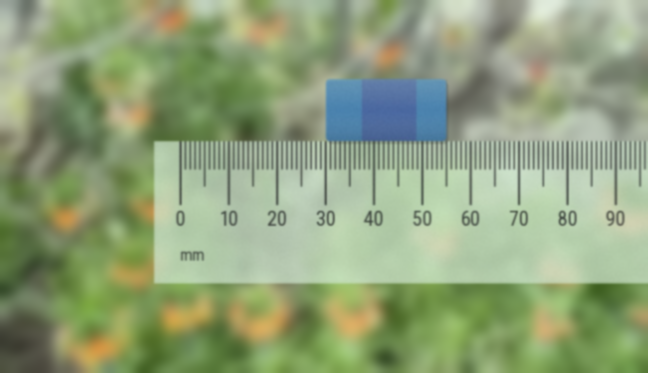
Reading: 25; mm
